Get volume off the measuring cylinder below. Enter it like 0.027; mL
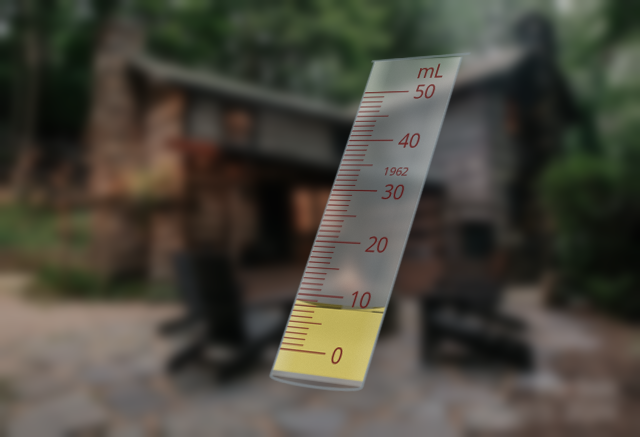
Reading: 8; mL
